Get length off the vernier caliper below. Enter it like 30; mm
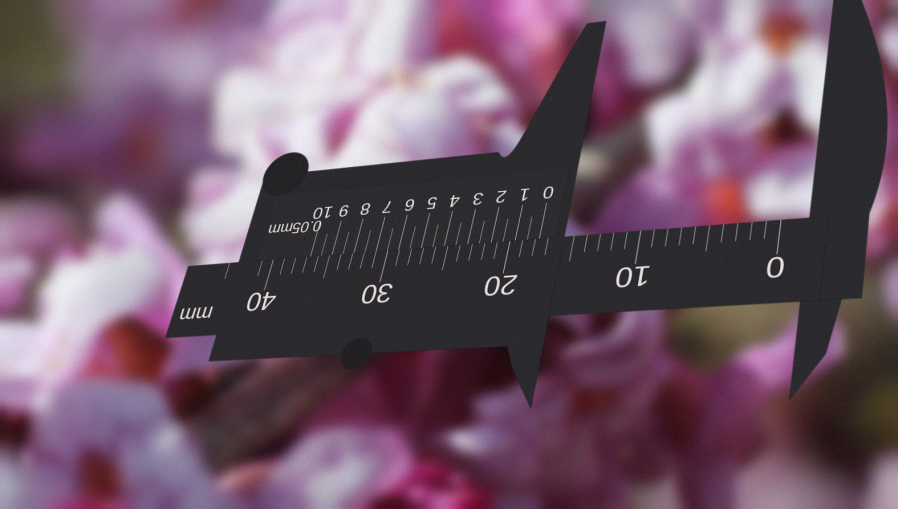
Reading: 17.7; mm
